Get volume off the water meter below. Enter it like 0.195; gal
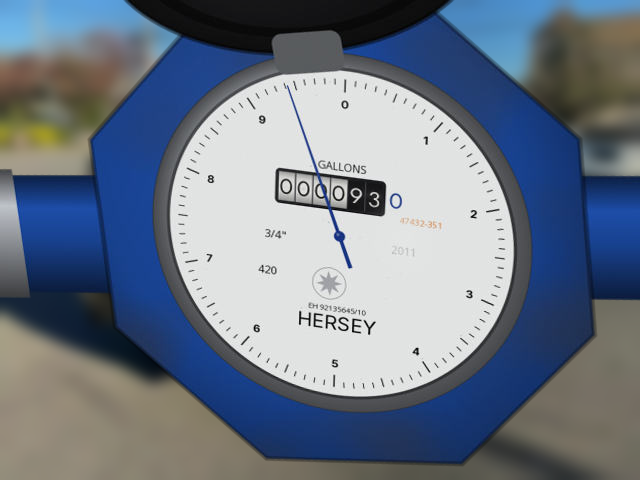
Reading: 929.4; gal
